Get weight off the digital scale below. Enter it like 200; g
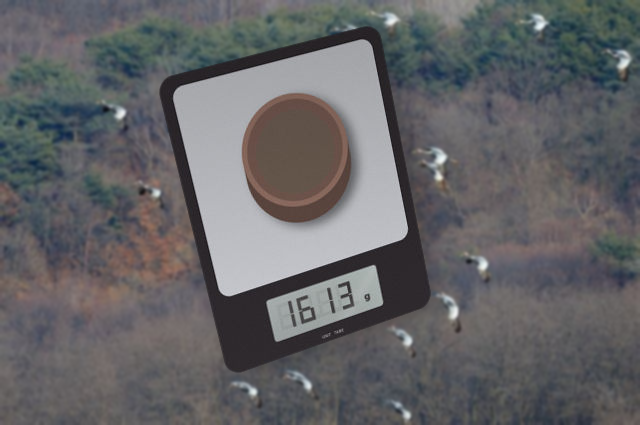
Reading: 1613; g
